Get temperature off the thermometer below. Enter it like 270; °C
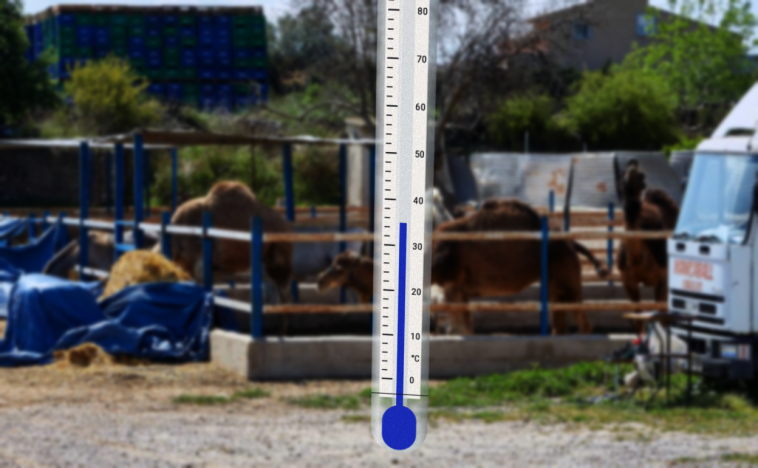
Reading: 35; °C
